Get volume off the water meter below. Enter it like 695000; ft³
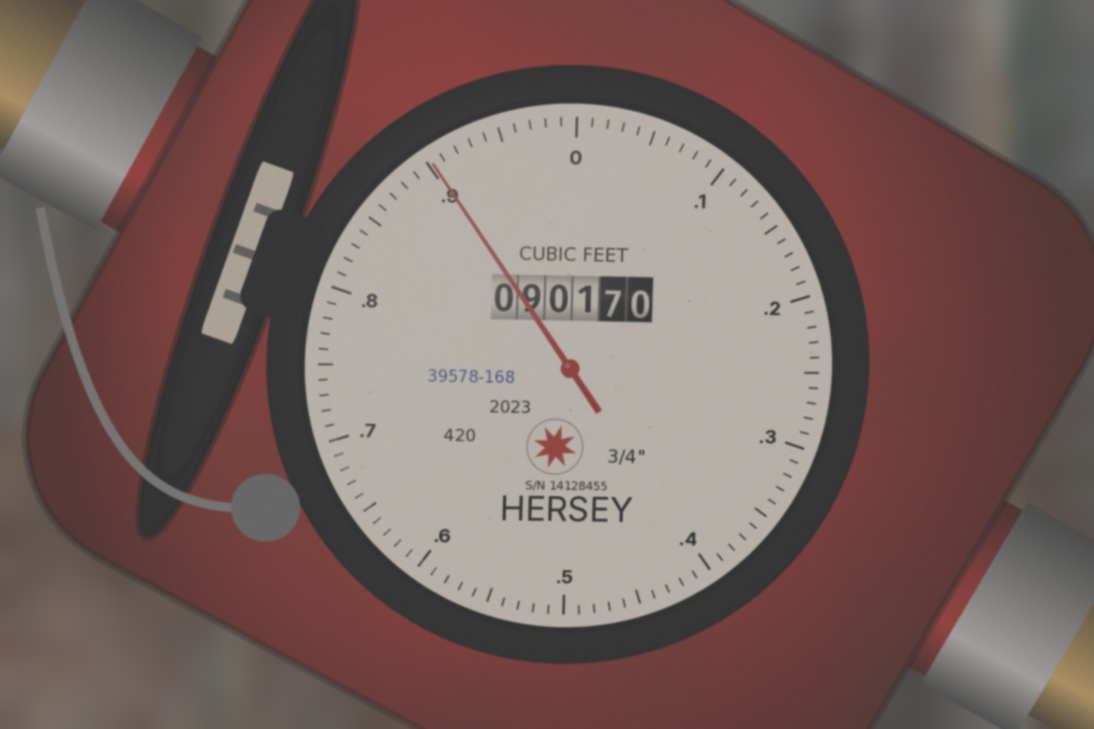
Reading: 90169.90; ft³
